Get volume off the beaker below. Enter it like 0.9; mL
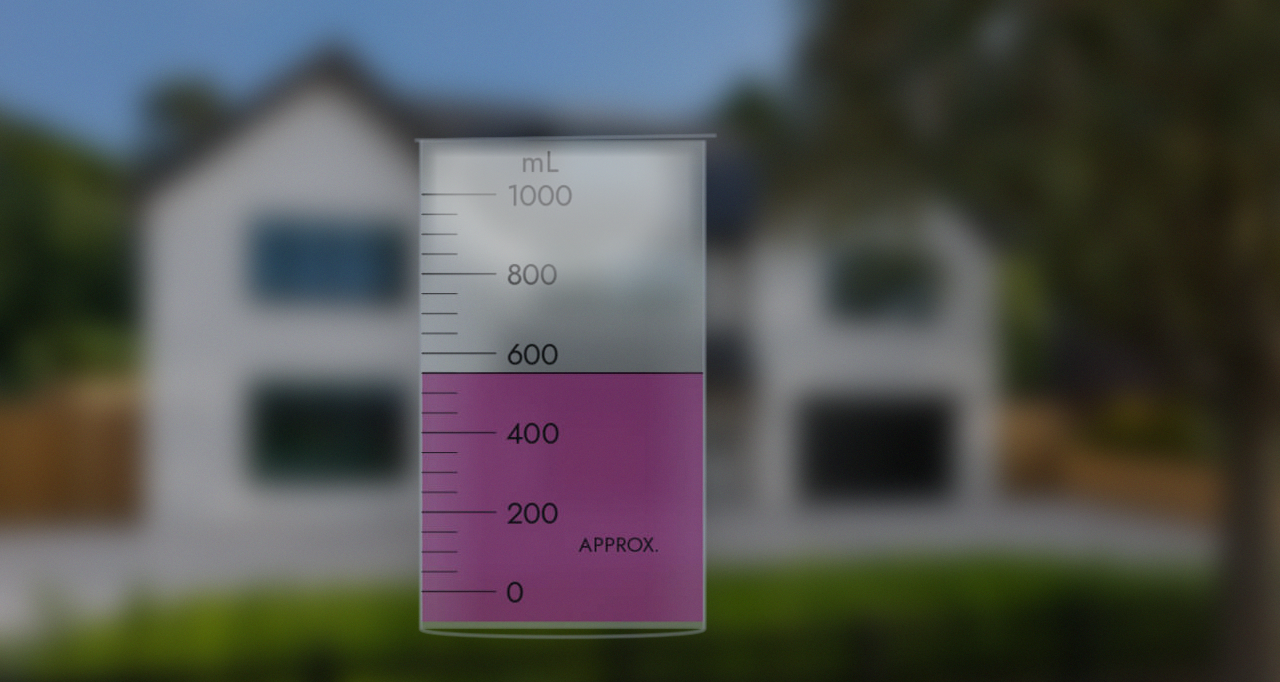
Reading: 550; mL
